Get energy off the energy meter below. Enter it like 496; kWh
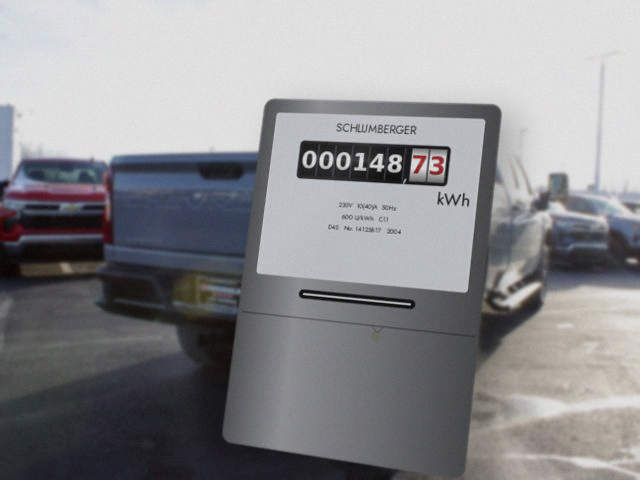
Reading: 148.73; kWh
